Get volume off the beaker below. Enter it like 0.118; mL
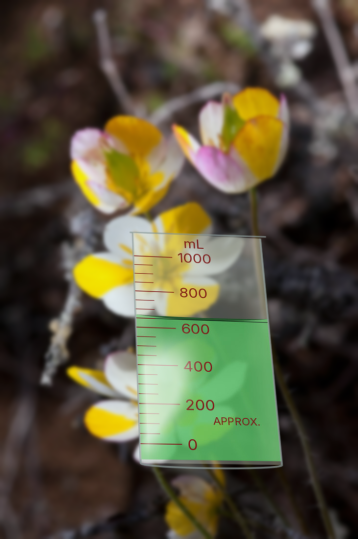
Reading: 650; mL
